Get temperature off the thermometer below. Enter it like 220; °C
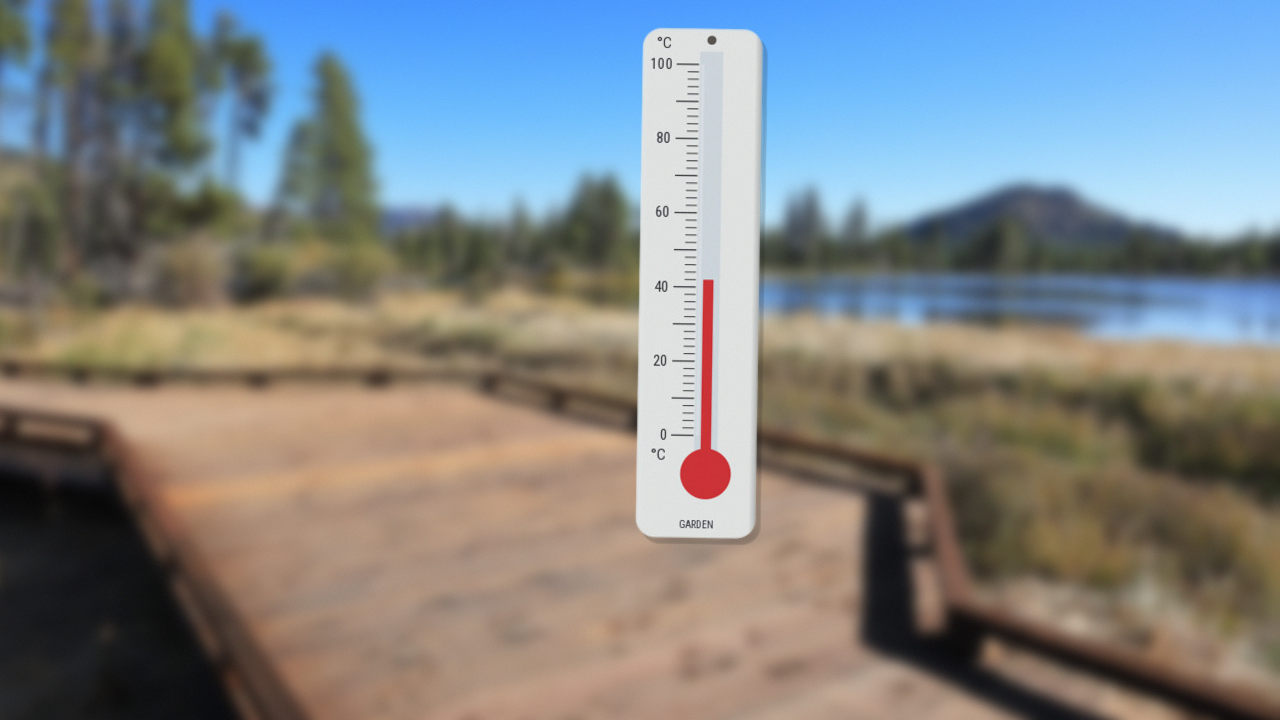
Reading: 42; °C
